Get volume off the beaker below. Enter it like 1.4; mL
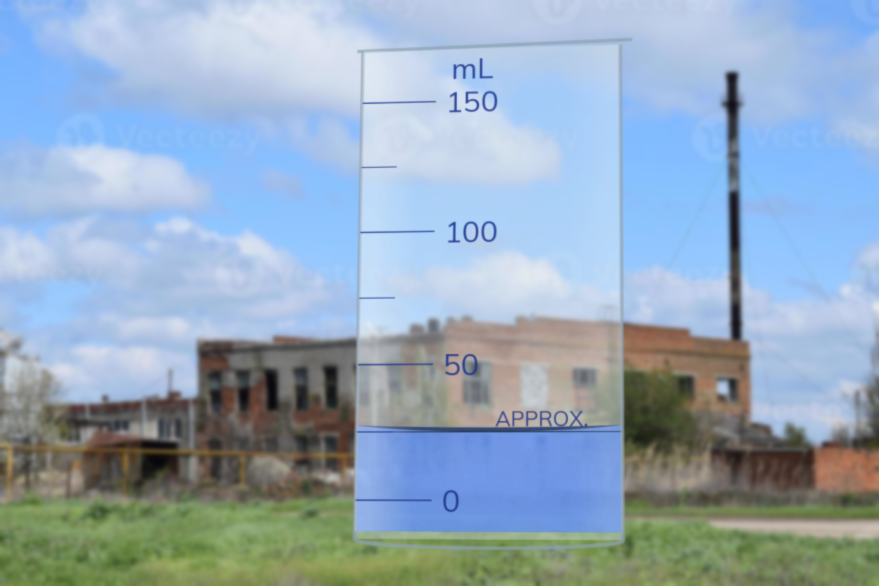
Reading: 25; mL
